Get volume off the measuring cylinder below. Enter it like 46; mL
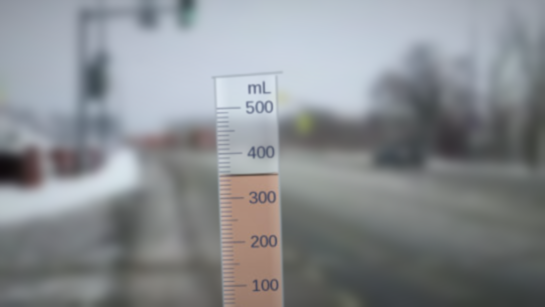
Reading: 350; mL
